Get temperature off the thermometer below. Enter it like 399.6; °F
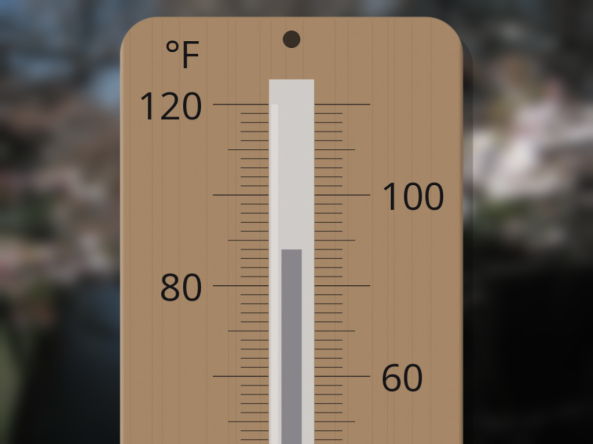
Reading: 88; °F
